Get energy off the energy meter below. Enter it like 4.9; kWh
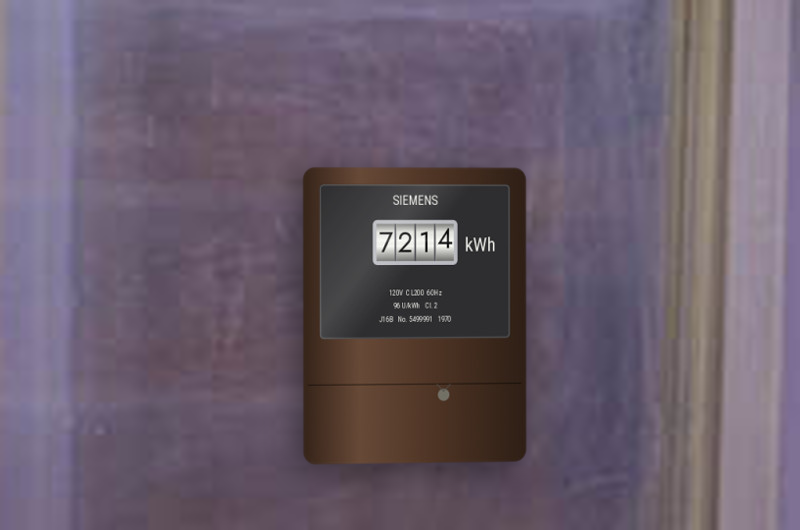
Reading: 7214; kWh
